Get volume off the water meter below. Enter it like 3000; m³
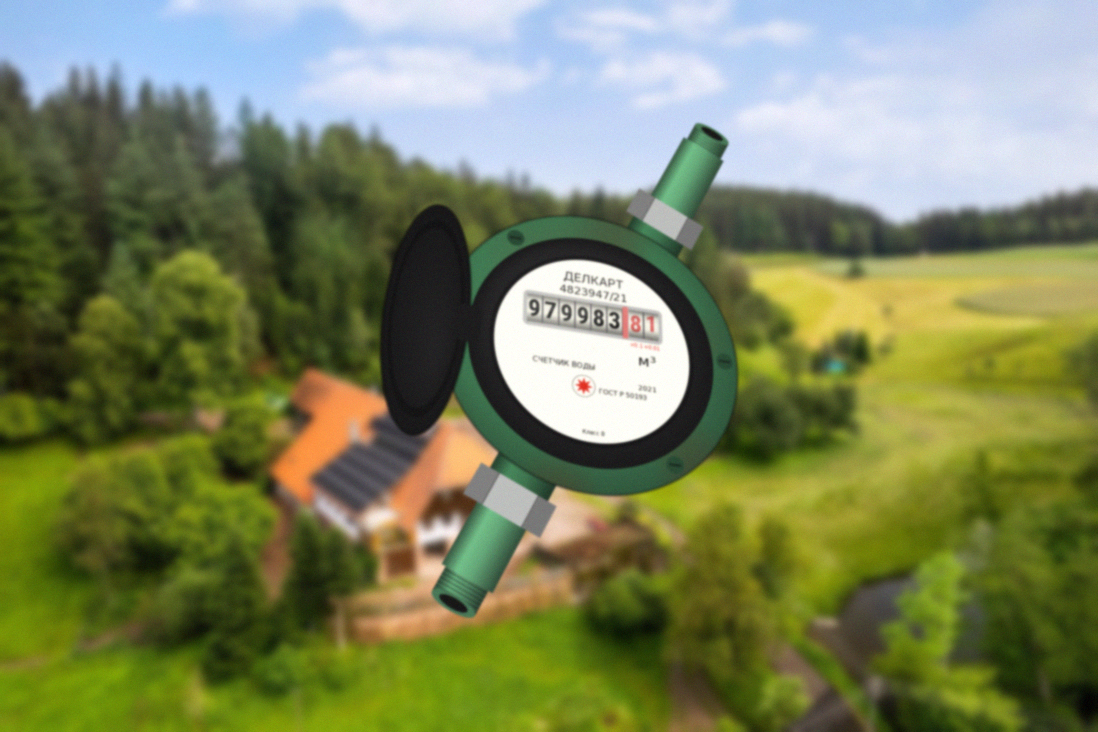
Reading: 979983.81; m³
